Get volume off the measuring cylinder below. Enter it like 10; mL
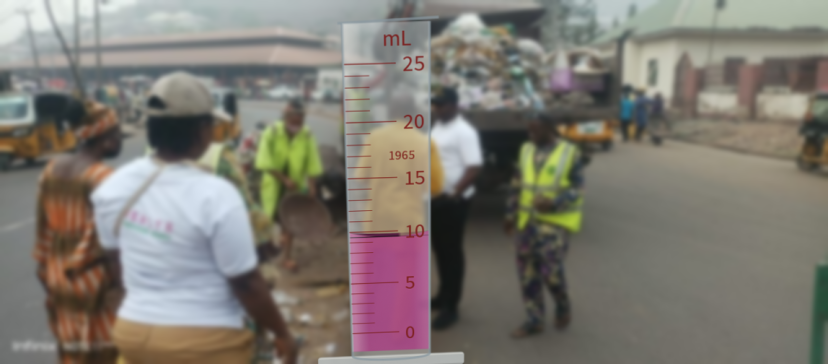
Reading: 9.5; mL
